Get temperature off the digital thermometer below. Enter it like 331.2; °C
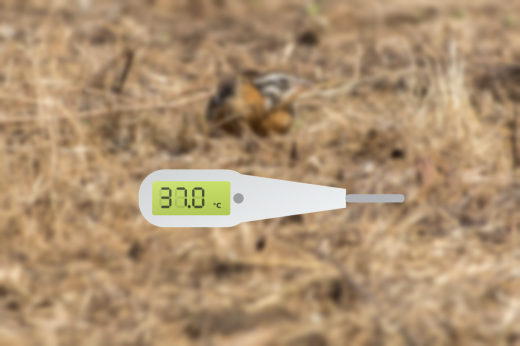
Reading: 37.0; °C
